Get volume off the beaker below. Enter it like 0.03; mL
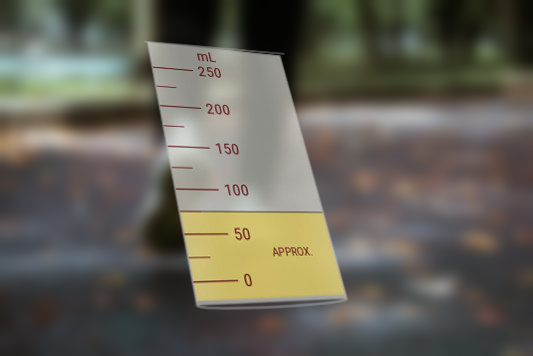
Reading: 75; mL
